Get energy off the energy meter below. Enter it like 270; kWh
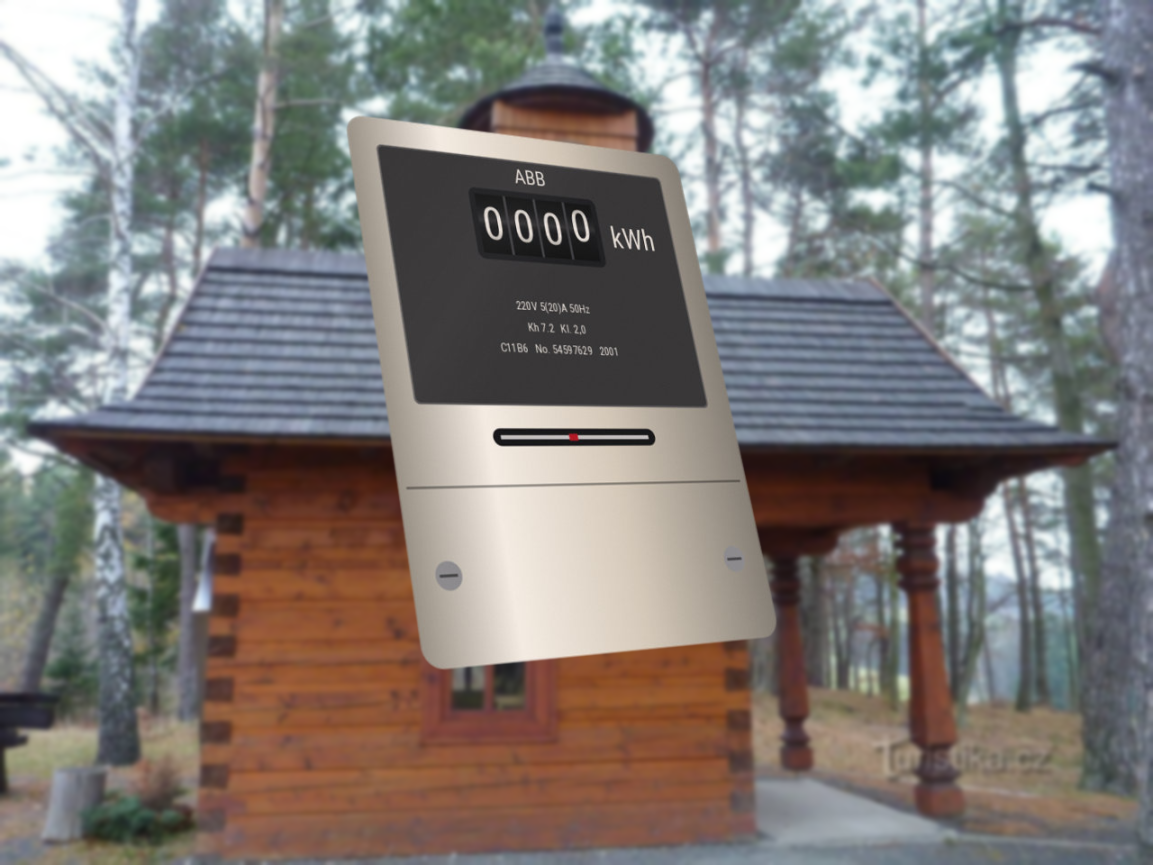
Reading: 0; kWh
